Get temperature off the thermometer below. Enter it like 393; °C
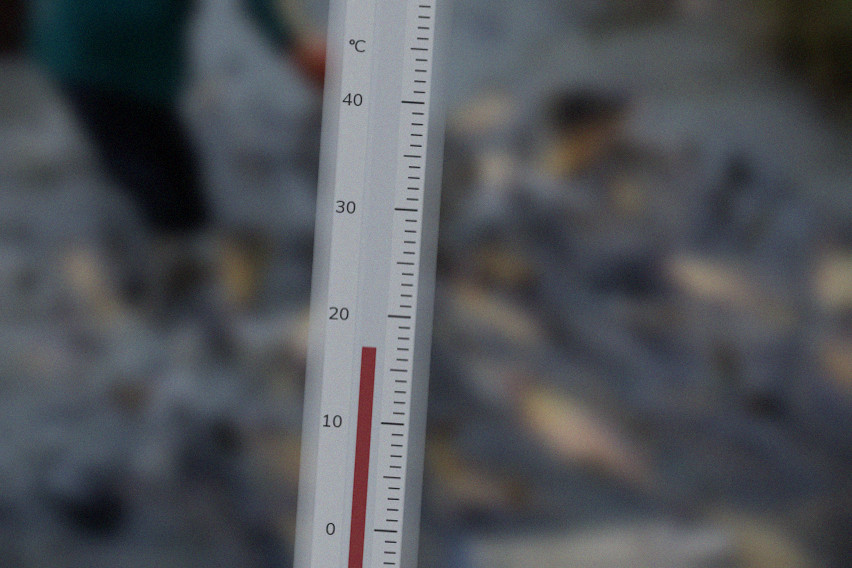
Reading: 17; °C
